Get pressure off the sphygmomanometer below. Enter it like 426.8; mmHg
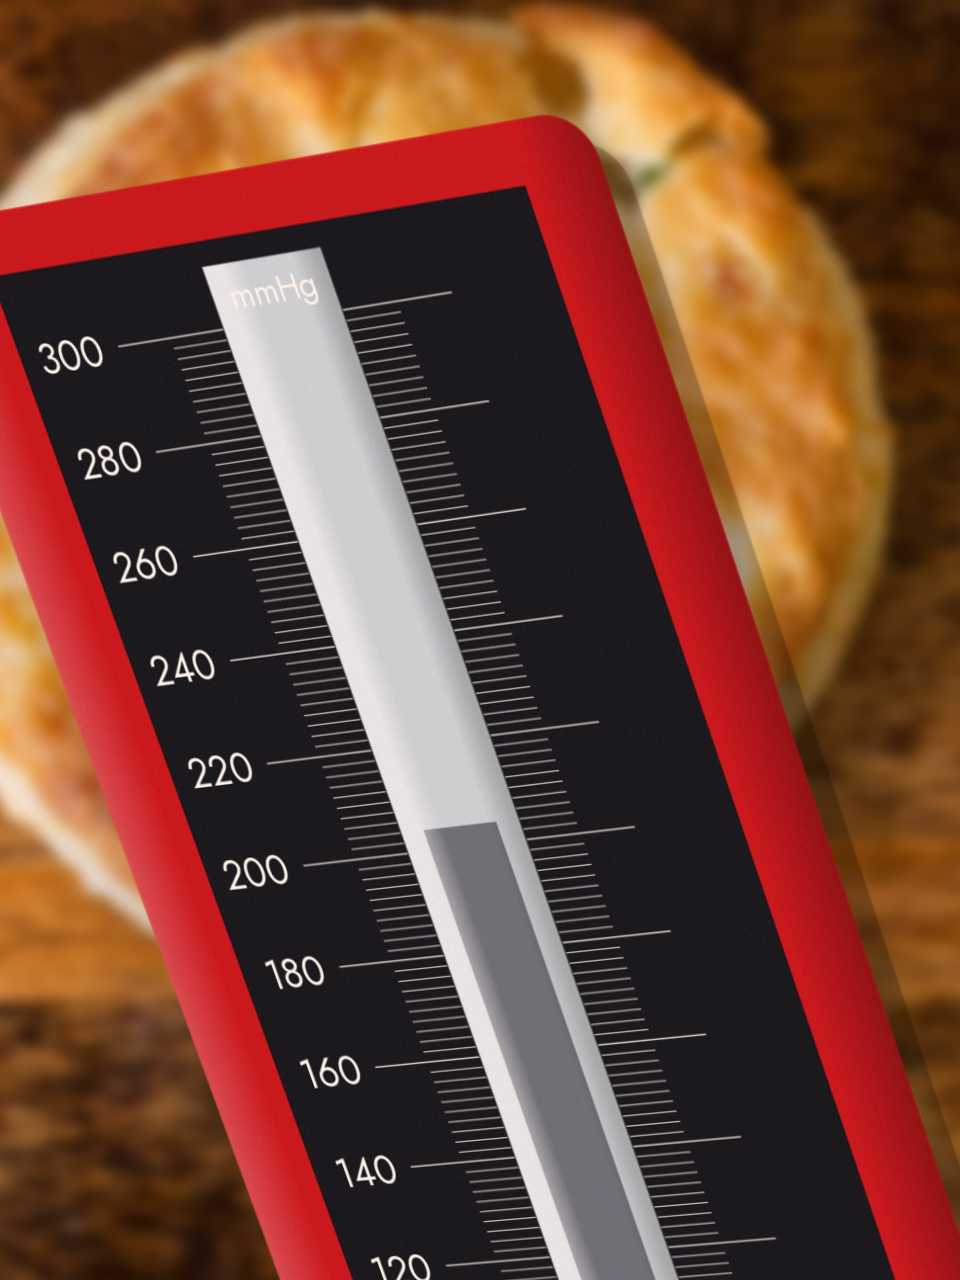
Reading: 204; mmHg
